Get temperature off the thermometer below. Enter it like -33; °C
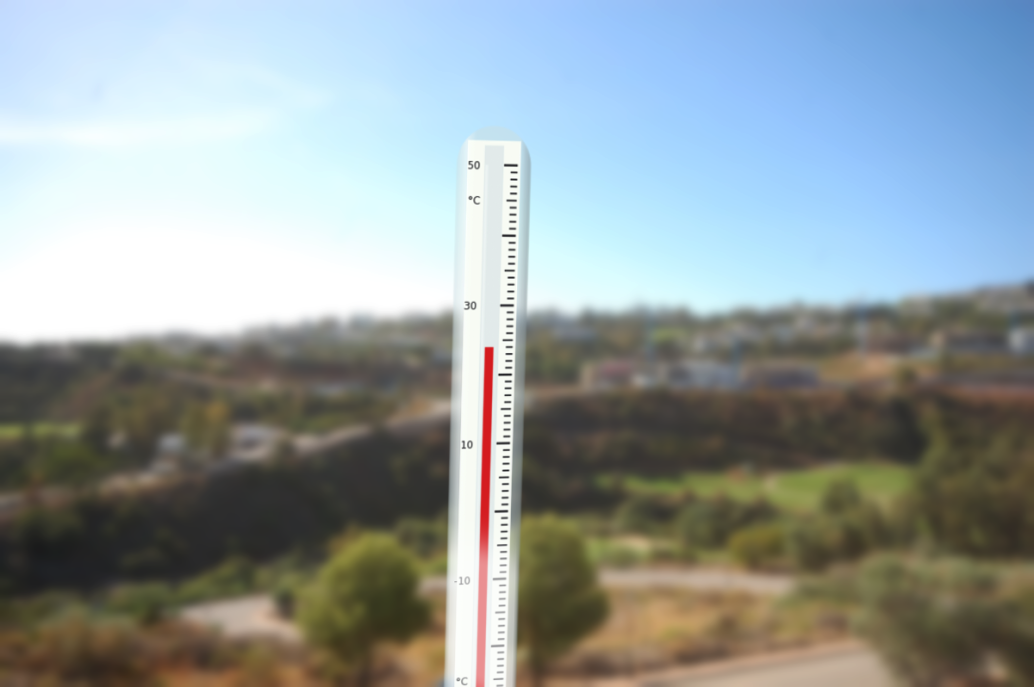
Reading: 24; °C
